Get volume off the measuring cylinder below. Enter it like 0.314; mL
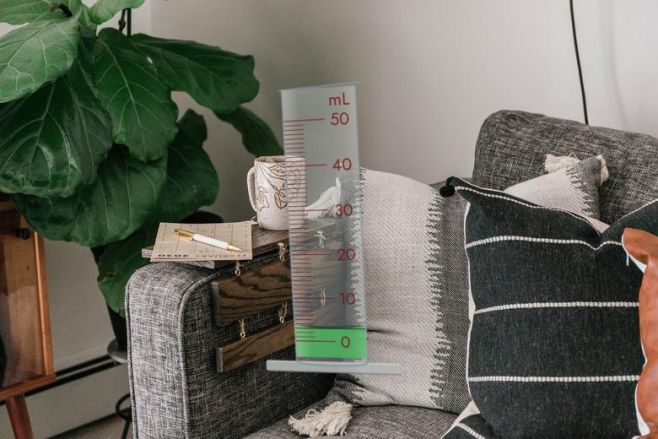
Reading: 3; mL
